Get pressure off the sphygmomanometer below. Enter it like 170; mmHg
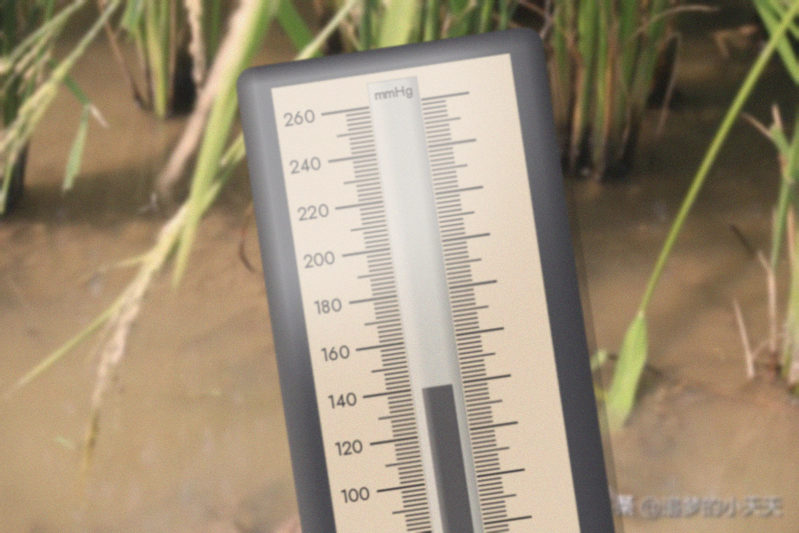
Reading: 140; mmHg
